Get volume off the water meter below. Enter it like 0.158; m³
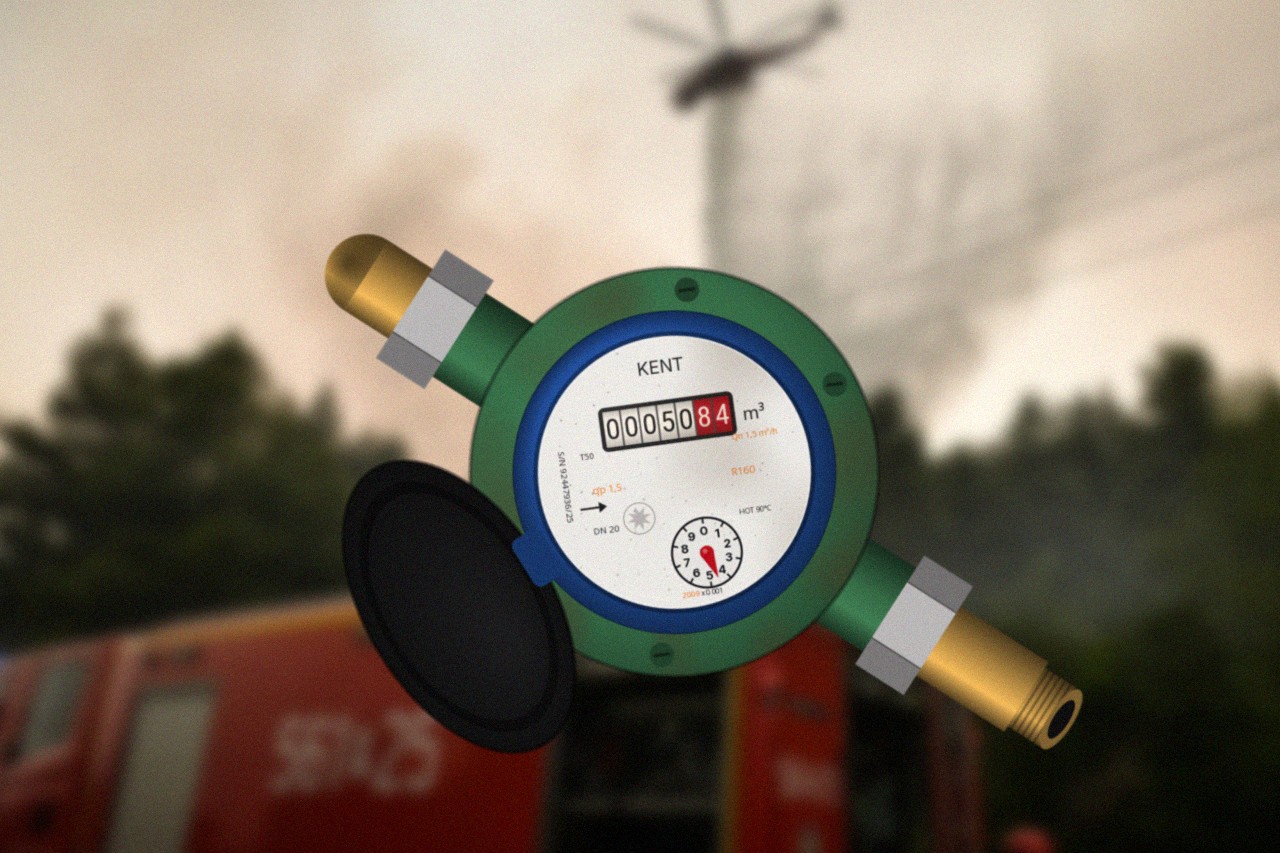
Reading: 50.844; m³
